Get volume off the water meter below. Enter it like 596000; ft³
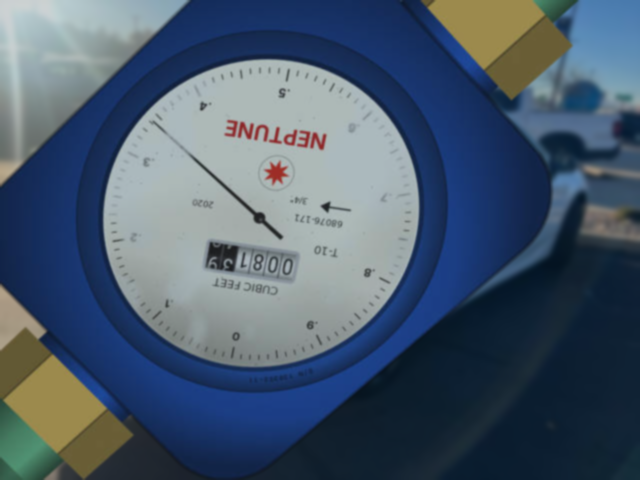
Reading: 8139.34; ft³
